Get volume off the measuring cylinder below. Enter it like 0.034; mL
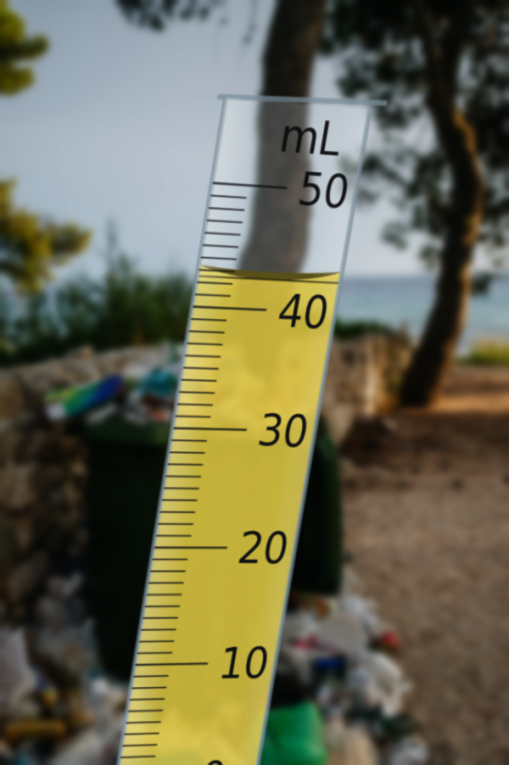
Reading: 42.5; mL
